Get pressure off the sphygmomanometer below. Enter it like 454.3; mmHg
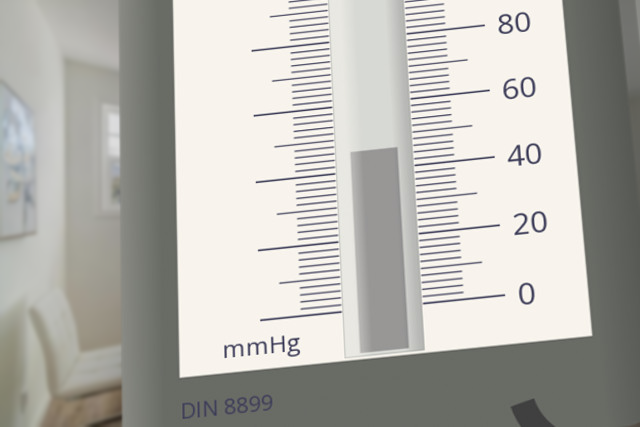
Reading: 46; mmHg
